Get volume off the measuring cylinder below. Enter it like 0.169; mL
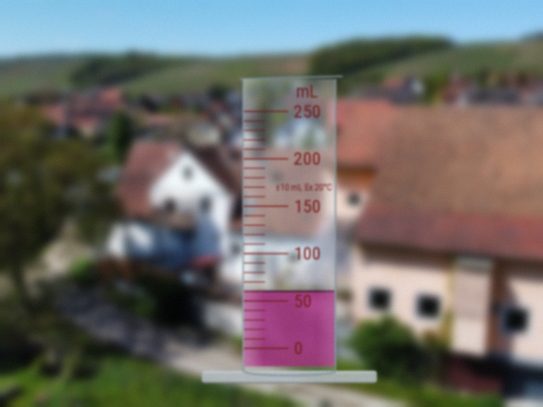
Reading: 60; mL
